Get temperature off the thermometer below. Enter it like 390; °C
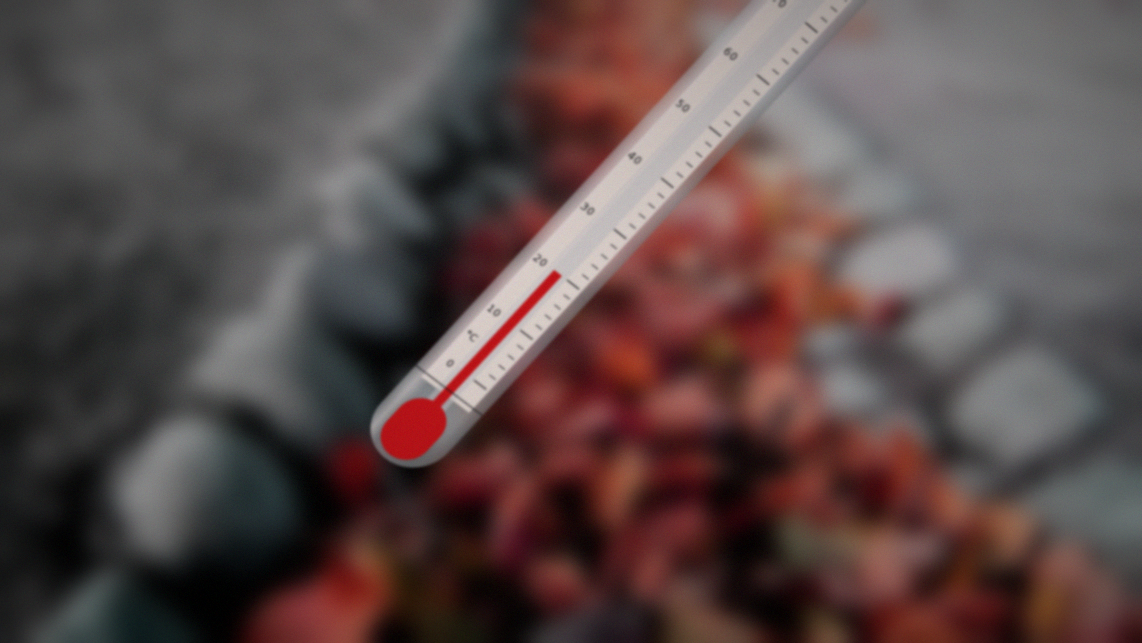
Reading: 20; °C
